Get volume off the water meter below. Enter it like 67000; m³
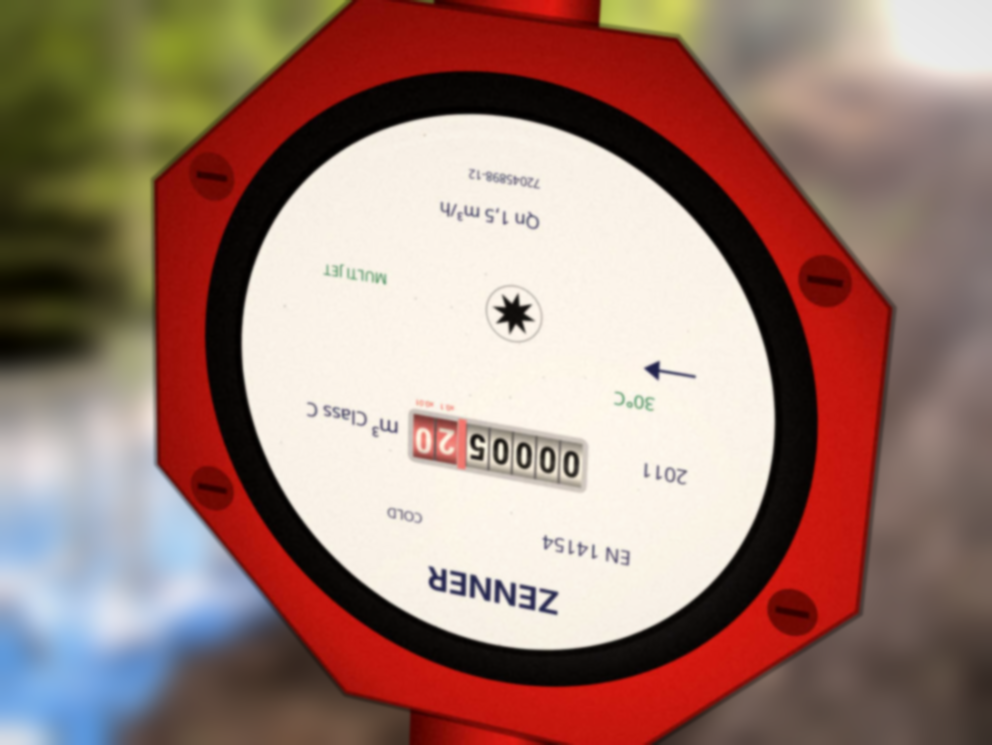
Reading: 5.20; m³
